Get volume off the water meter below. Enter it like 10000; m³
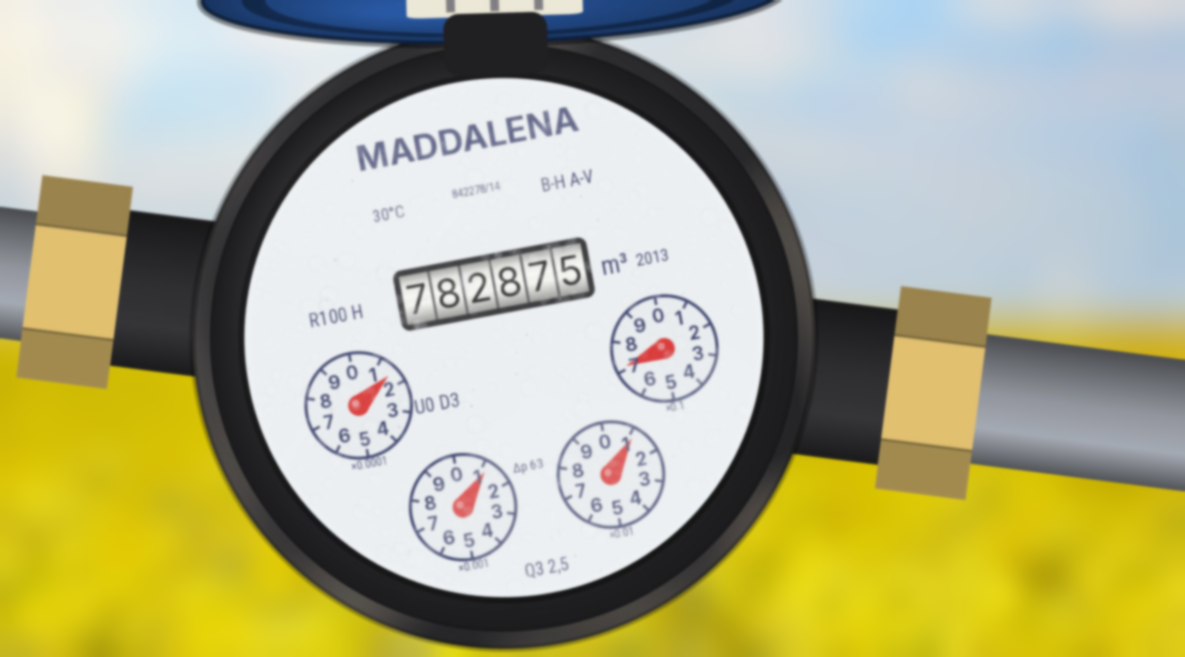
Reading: 782875.7111; m³
